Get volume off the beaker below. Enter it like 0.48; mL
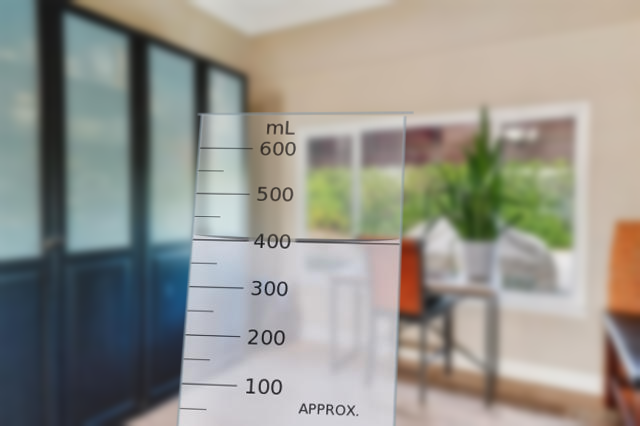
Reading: 400; mL
